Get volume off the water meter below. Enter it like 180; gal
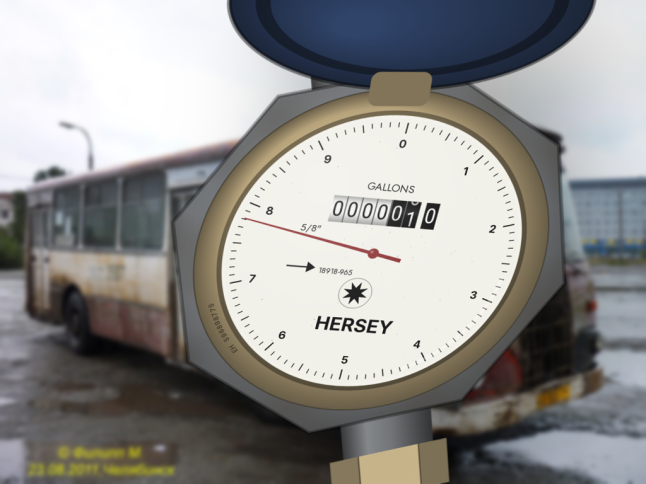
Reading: 7.8; gal
